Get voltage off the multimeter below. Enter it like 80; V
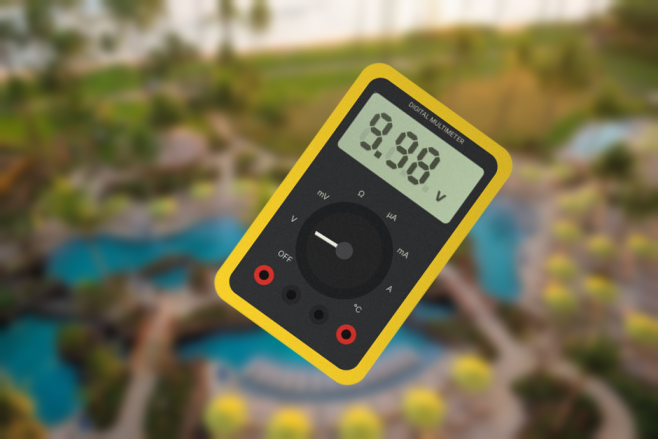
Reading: 9.98; V
